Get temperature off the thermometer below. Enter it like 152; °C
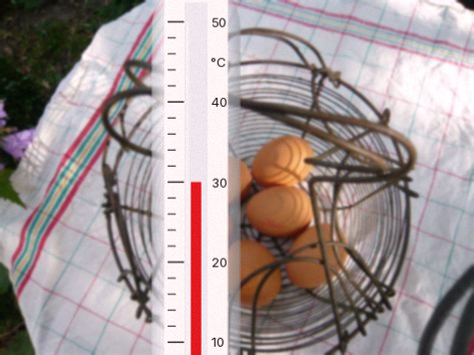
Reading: 30; °C
